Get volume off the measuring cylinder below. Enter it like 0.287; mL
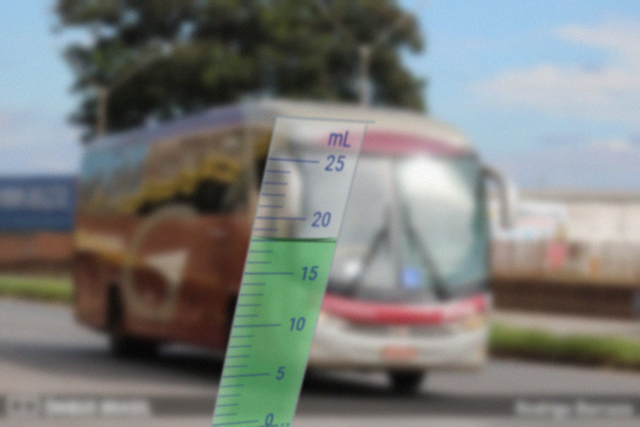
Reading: 18; mL
